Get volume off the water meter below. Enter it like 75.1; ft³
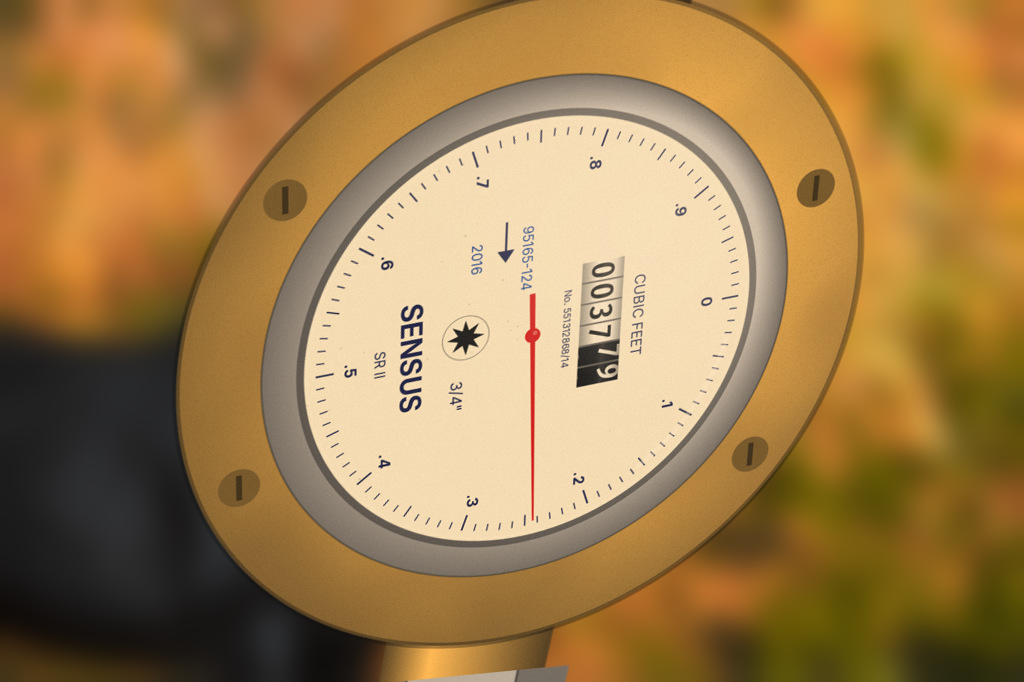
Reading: 3779.24; ft³
